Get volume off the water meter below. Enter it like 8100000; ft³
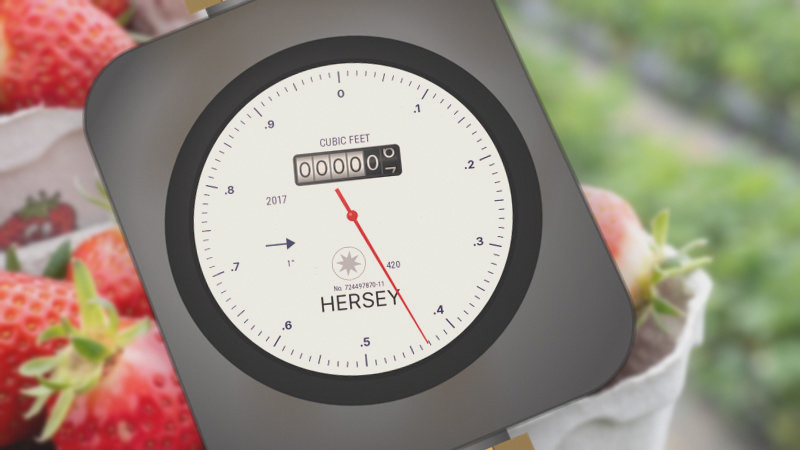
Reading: 6.43; ft³
